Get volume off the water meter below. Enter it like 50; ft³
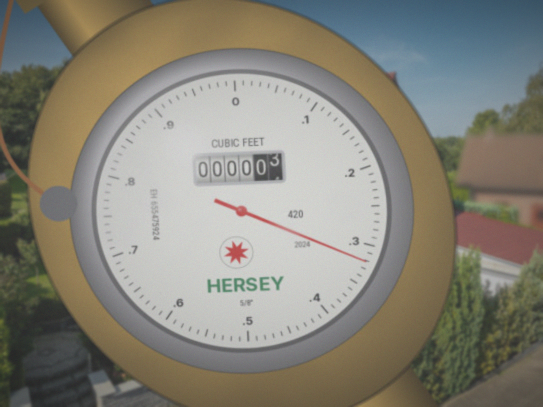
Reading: 3.32; ft³
